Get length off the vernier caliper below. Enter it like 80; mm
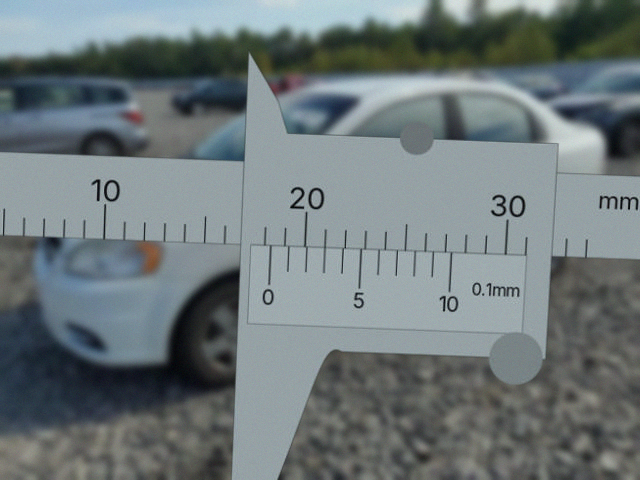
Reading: 18.3; mm
